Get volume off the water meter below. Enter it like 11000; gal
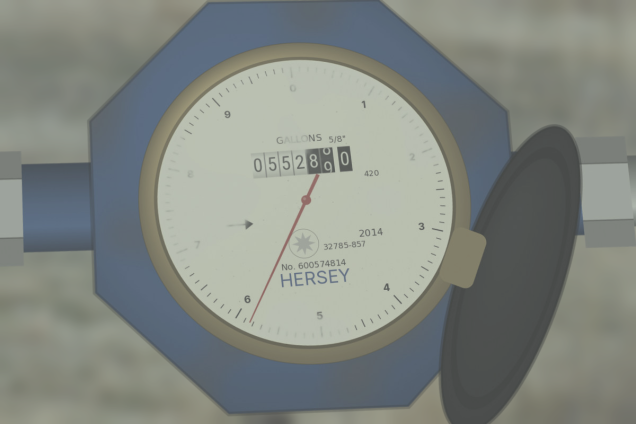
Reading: 552885.8; gal
